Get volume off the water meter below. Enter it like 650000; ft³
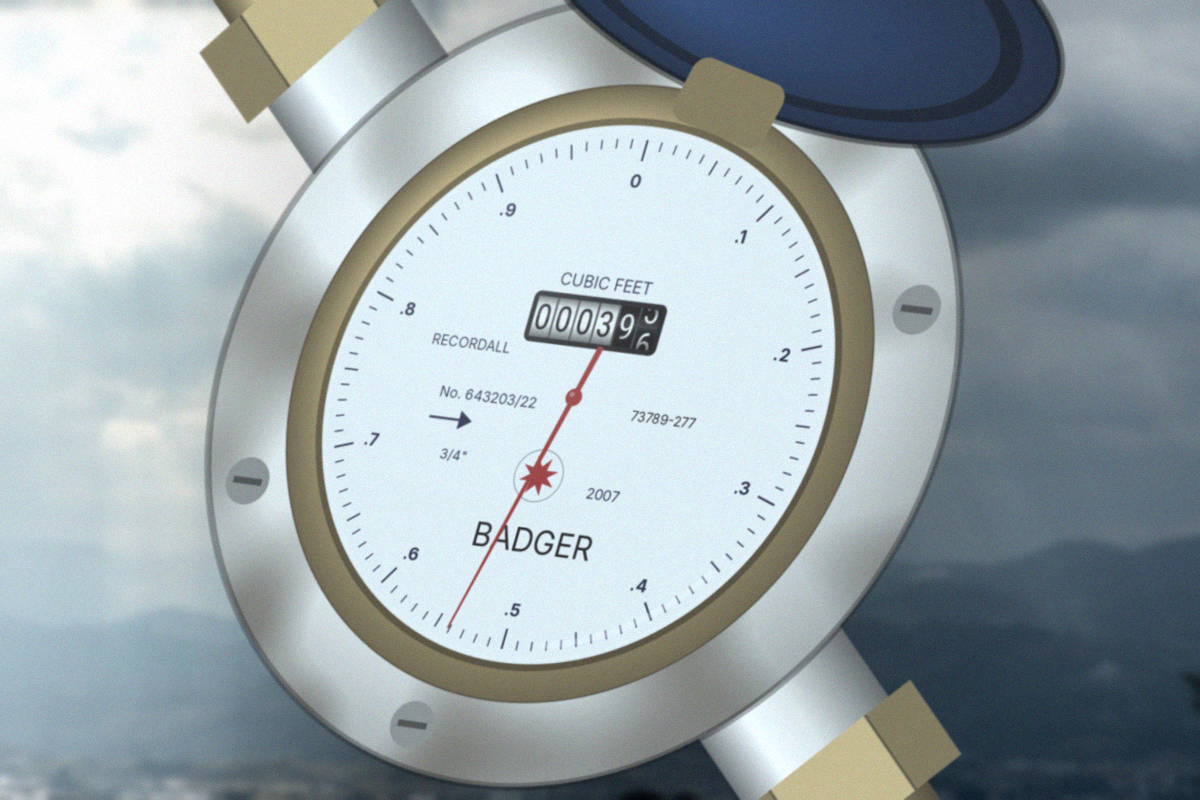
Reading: 395.54; ft³
